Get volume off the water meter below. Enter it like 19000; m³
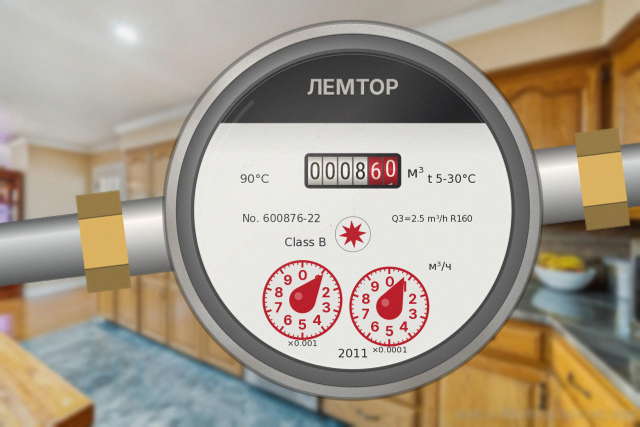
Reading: 8.6010; m³
